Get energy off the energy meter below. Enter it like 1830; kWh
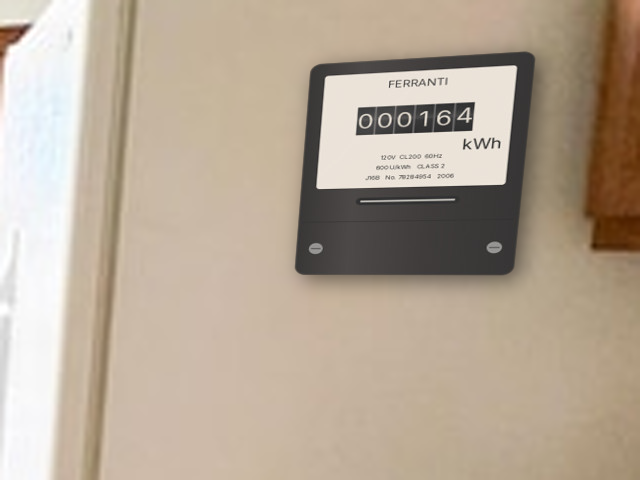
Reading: 164; kWh
